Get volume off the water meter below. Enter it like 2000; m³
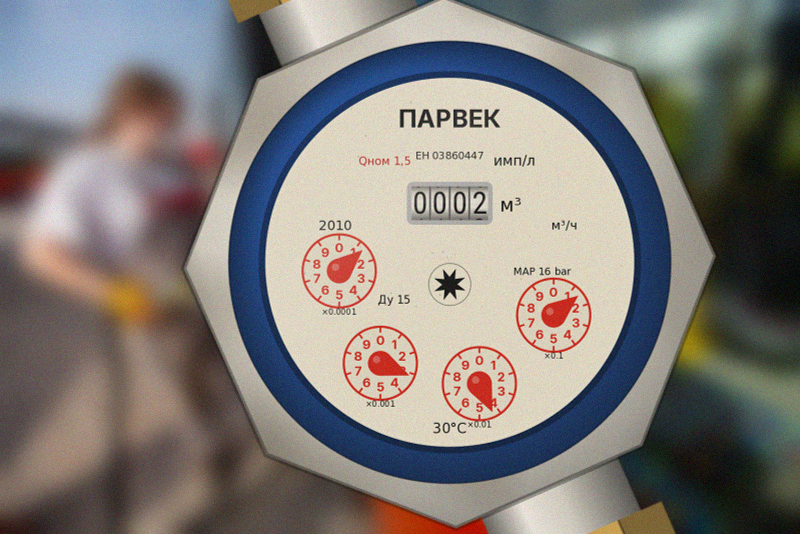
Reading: 2.1431; m³
